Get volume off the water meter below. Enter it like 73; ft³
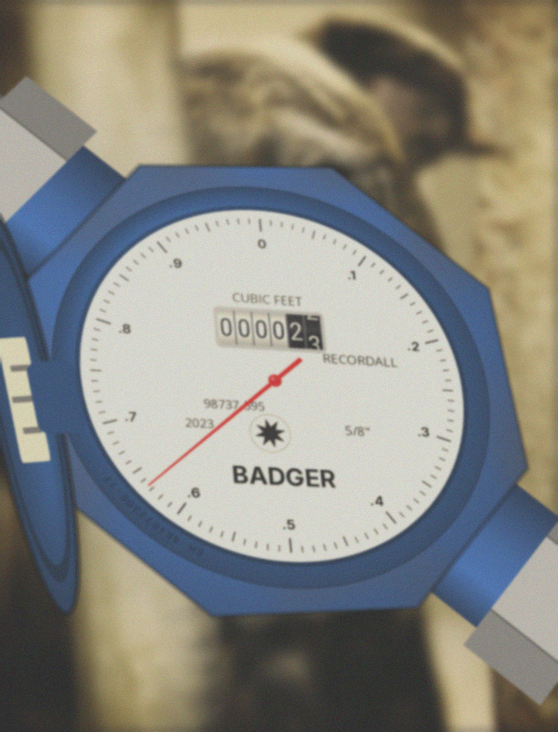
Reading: 22.63; ft³
